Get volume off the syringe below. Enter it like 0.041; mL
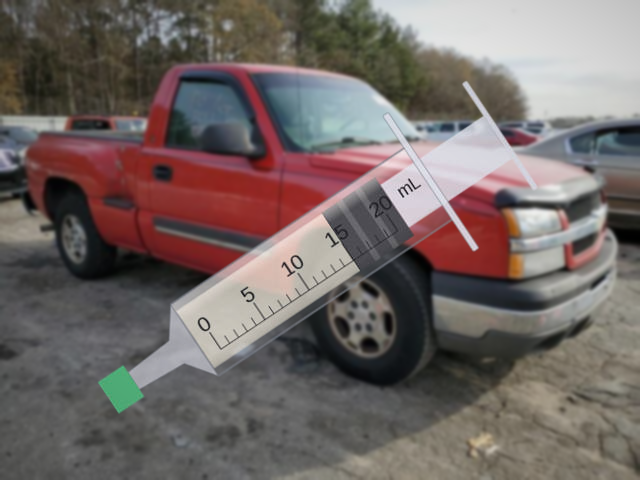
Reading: 15; mL
